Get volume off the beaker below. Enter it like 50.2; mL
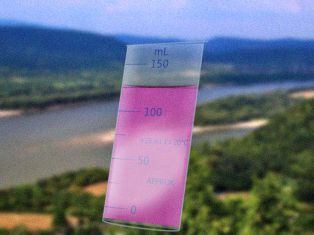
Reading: 125; mL
